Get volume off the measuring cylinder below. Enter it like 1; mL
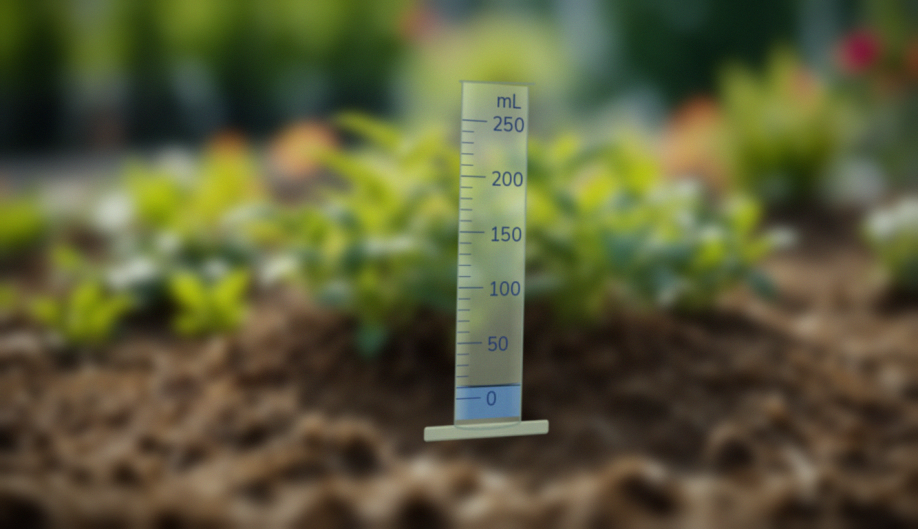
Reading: 10; mL
